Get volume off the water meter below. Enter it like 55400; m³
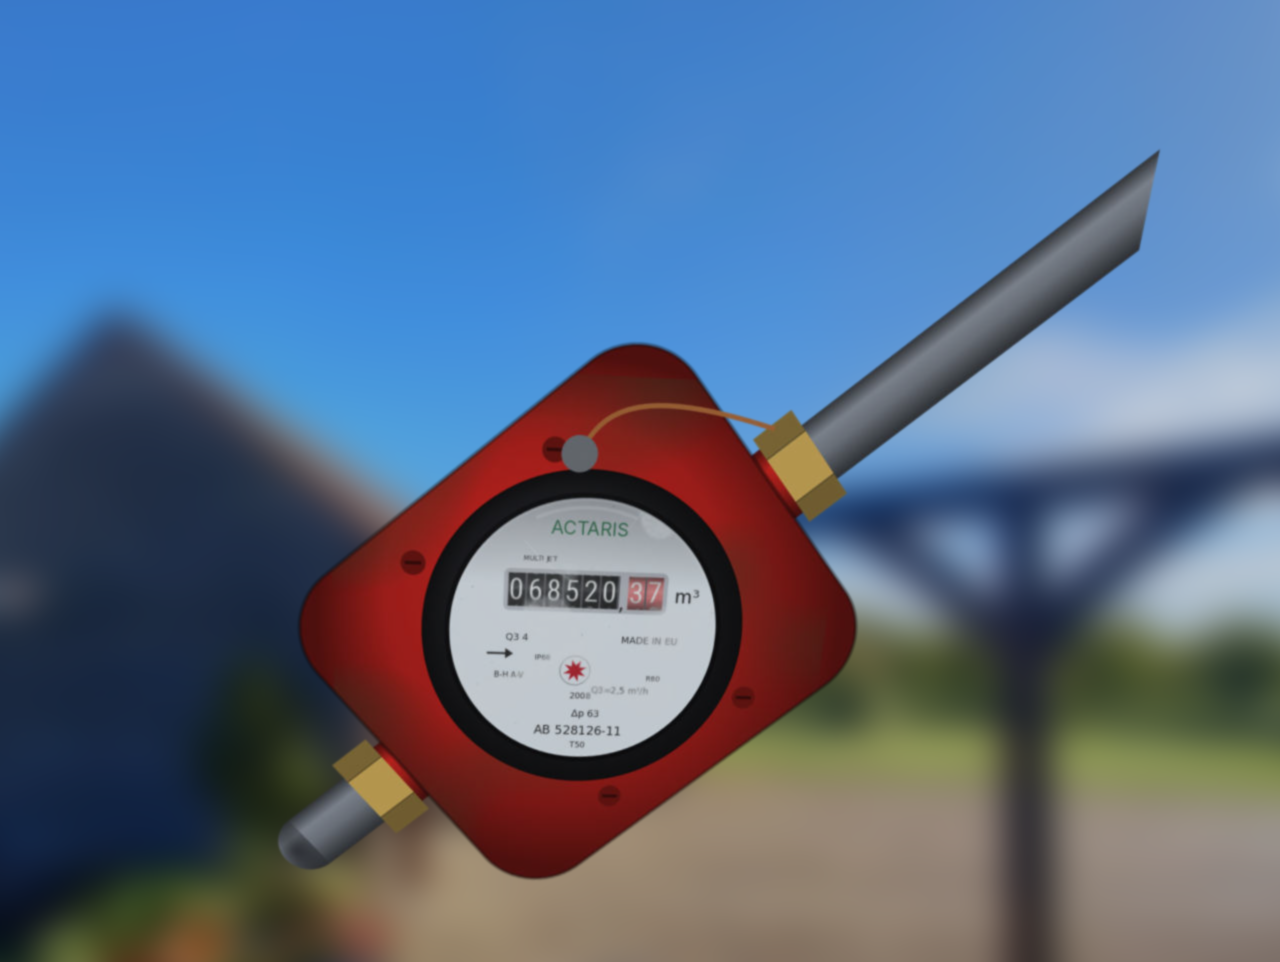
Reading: 68520.37; m³
